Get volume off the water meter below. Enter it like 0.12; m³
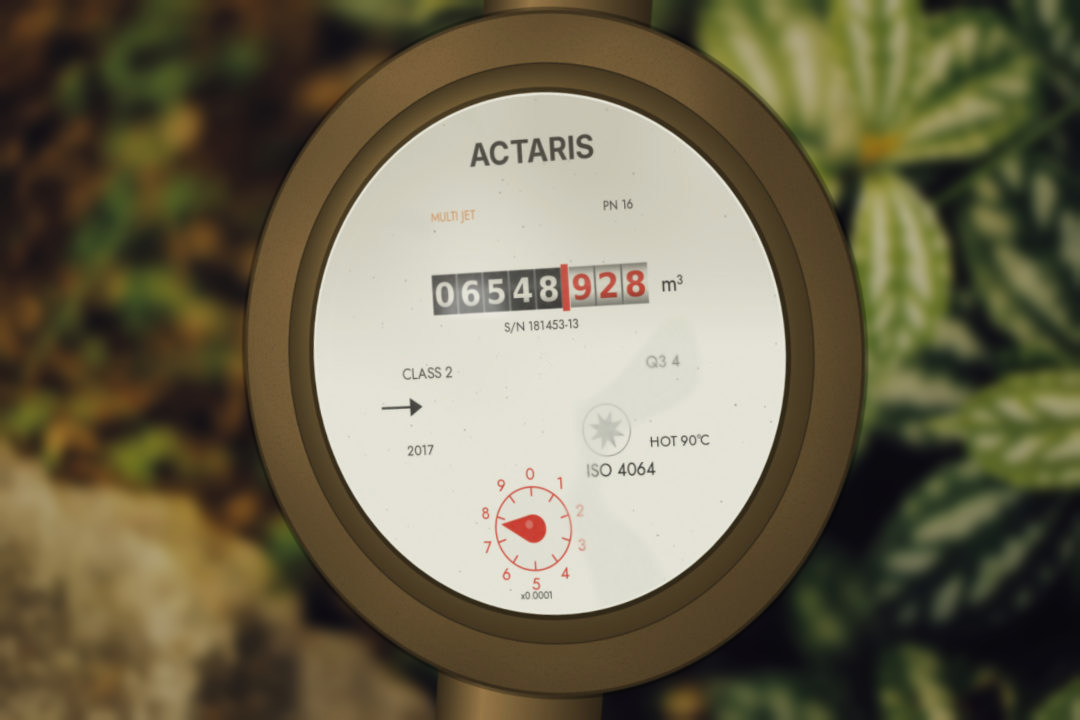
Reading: 6548.9287; m³
